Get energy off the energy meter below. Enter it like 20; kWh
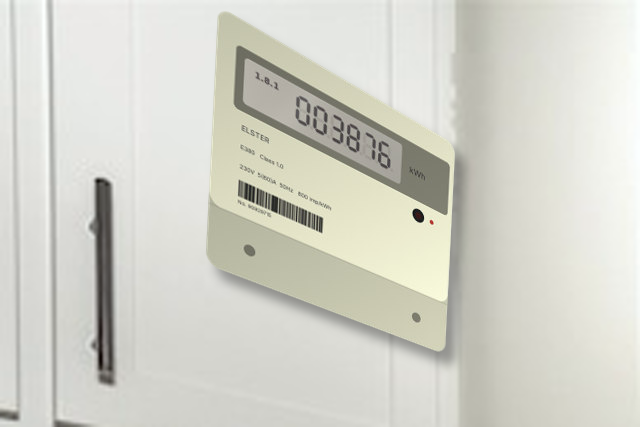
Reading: 3876; kWh
